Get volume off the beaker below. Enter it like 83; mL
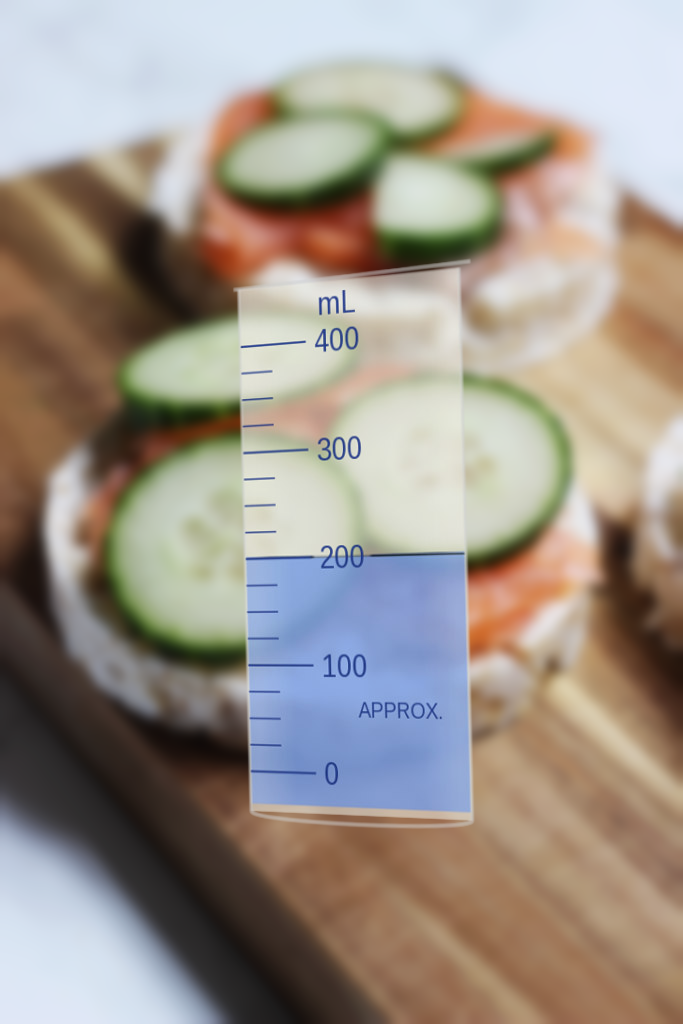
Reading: 200; mL
